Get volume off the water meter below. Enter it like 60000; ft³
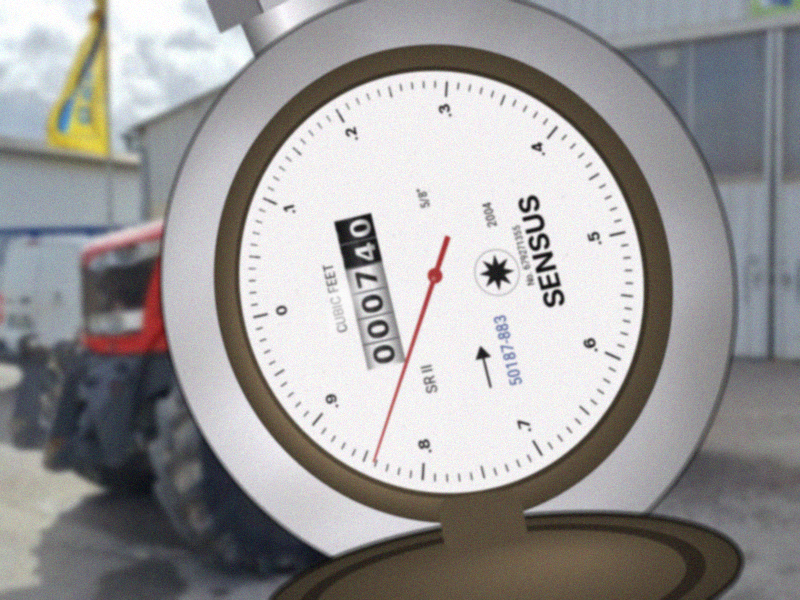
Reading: 739.84; ft³
